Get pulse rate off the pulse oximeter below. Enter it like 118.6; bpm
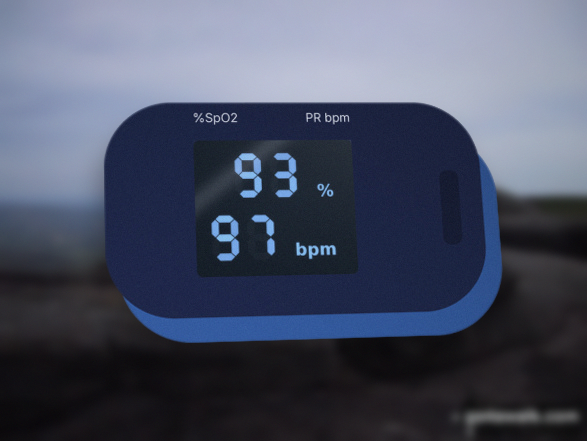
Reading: 97; bpm
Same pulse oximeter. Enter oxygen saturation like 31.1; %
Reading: 93; %
